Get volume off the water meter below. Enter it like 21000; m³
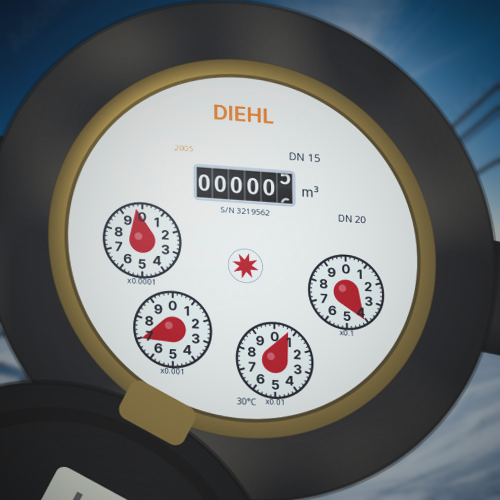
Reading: 5.4069; m³
